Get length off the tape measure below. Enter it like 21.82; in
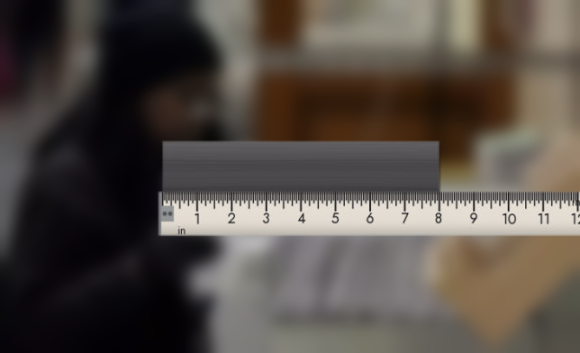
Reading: 8; in
